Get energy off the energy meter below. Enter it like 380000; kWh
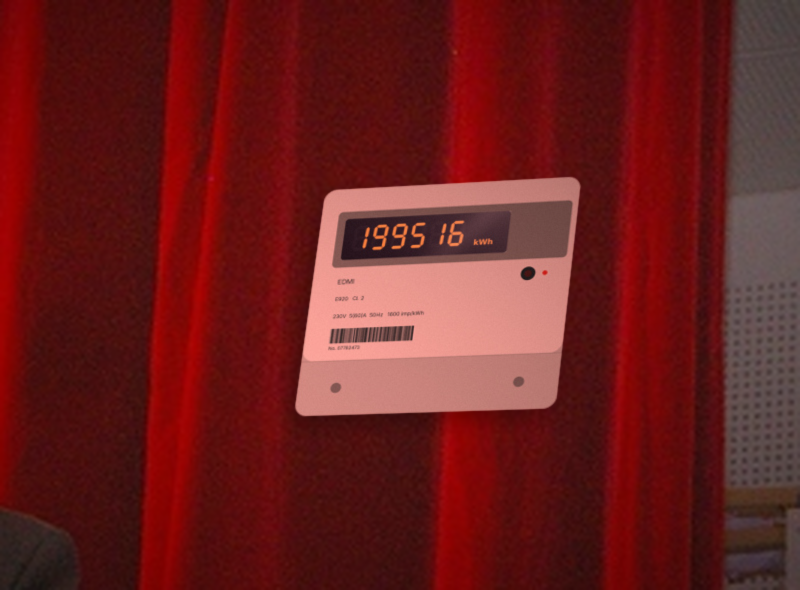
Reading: 199516; kWh
